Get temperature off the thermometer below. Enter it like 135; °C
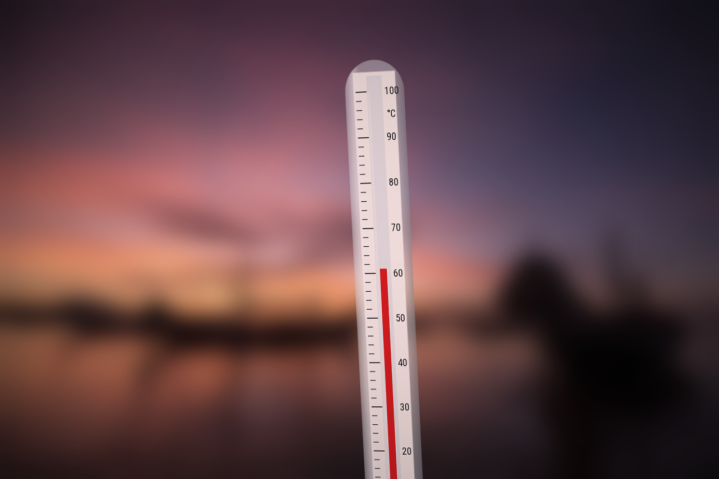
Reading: 61; °C
